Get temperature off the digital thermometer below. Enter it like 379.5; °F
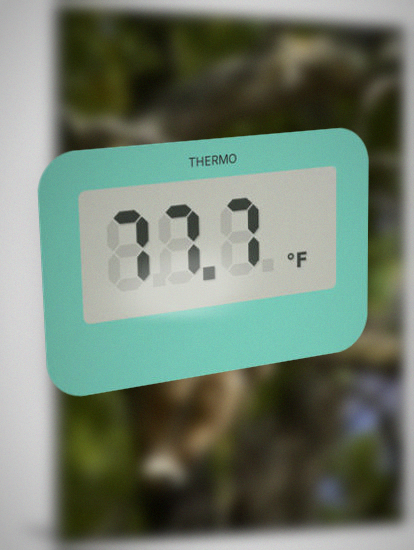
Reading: 77.7; °F
